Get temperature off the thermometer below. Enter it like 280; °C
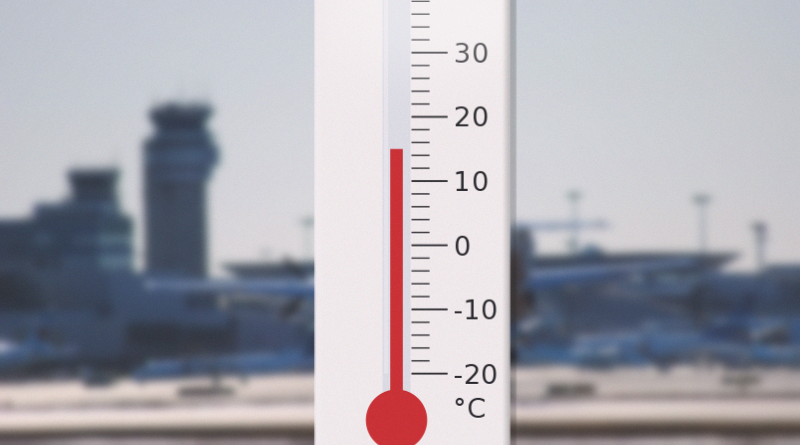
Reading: 15; °C
